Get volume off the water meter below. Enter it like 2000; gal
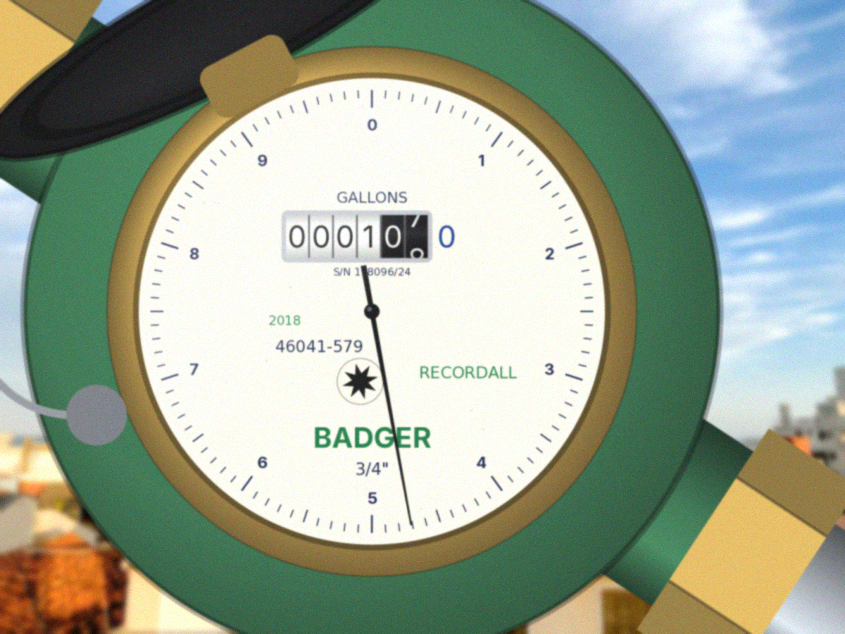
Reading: 1074.7; gal
